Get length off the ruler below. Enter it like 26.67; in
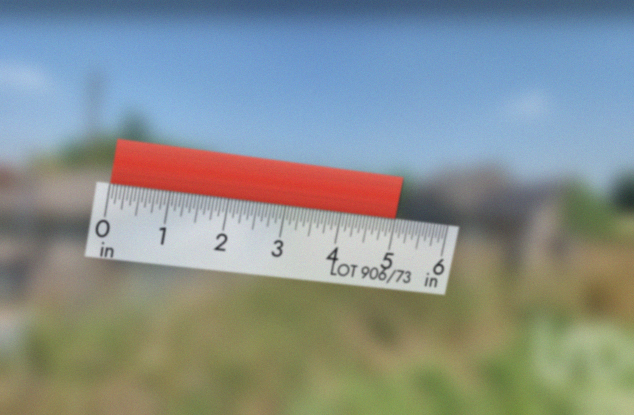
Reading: 5; in
